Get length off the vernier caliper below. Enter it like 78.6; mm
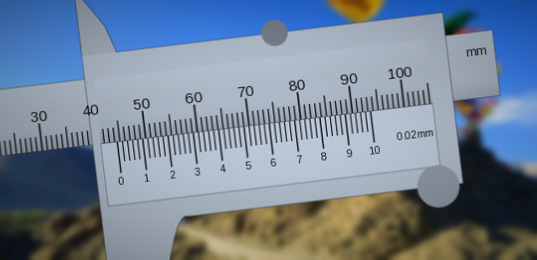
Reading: 44.5; mm
